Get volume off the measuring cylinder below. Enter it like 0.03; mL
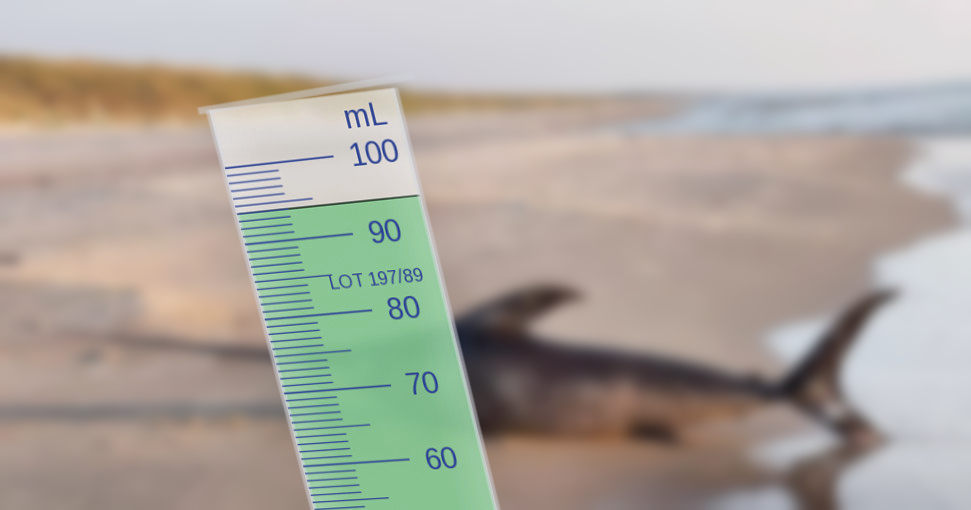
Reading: 94; mL
